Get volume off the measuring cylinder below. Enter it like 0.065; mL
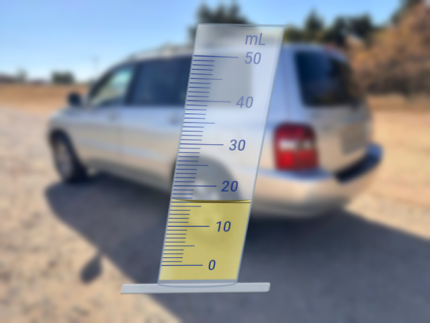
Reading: 16; mL
